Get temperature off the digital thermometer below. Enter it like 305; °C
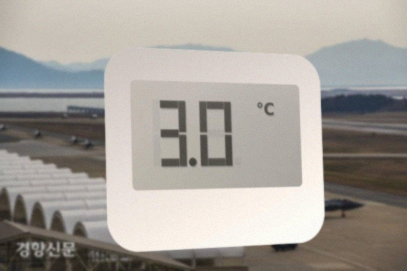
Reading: 3.0; °C
